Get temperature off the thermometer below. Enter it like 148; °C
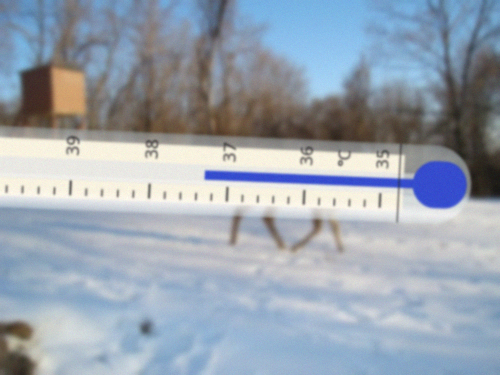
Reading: 37.3; °C
